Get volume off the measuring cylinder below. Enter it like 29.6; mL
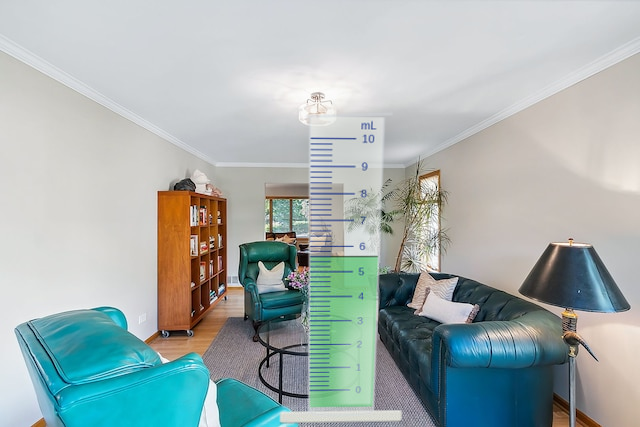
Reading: 5.6; mL
